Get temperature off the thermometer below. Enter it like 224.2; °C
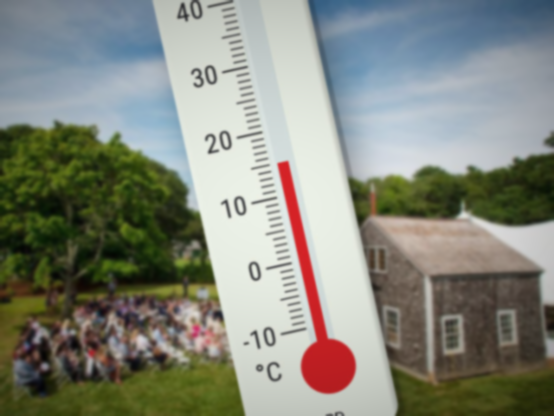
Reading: 15; °C
